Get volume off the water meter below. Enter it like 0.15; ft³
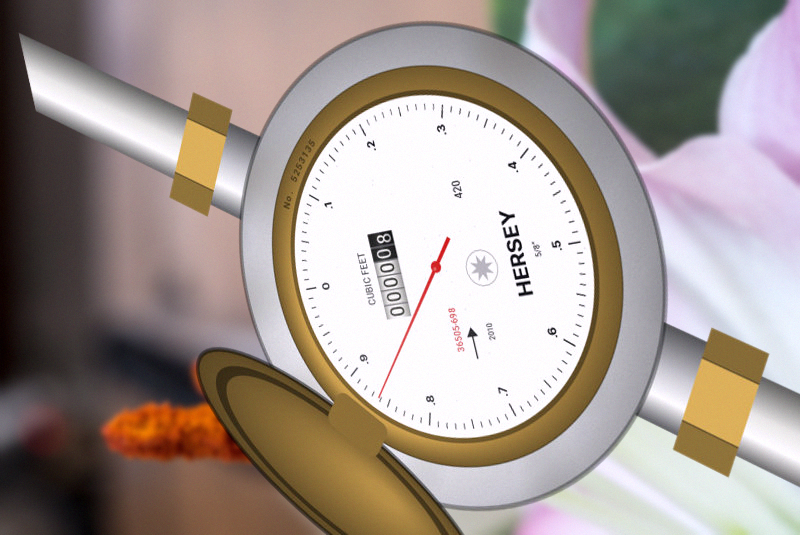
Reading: 7.86; ft³
